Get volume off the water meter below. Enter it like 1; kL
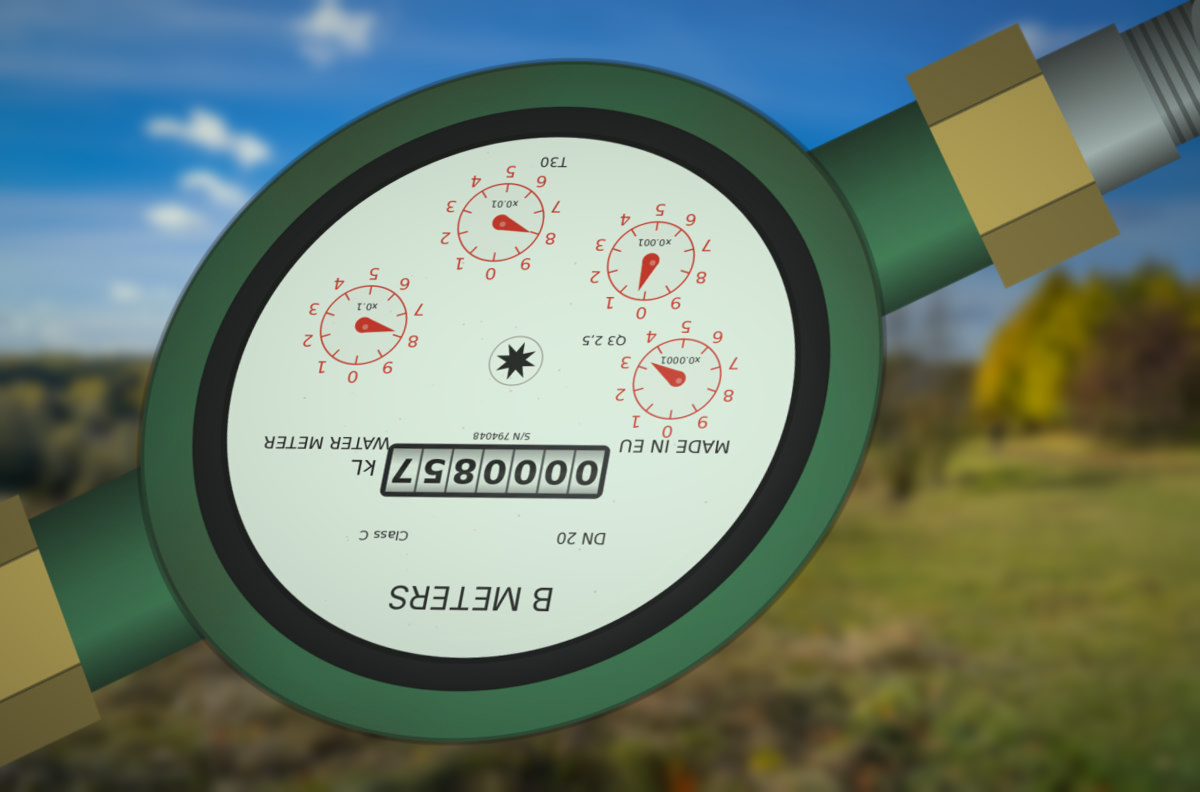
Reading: 857.7803; kL
